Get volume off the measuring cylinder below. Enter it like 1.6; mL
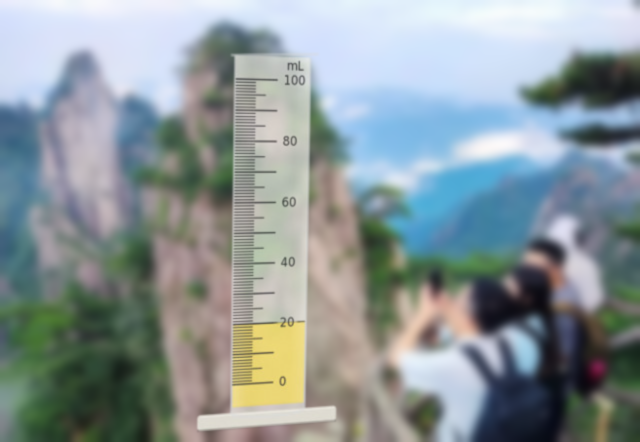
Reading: 20; mL
